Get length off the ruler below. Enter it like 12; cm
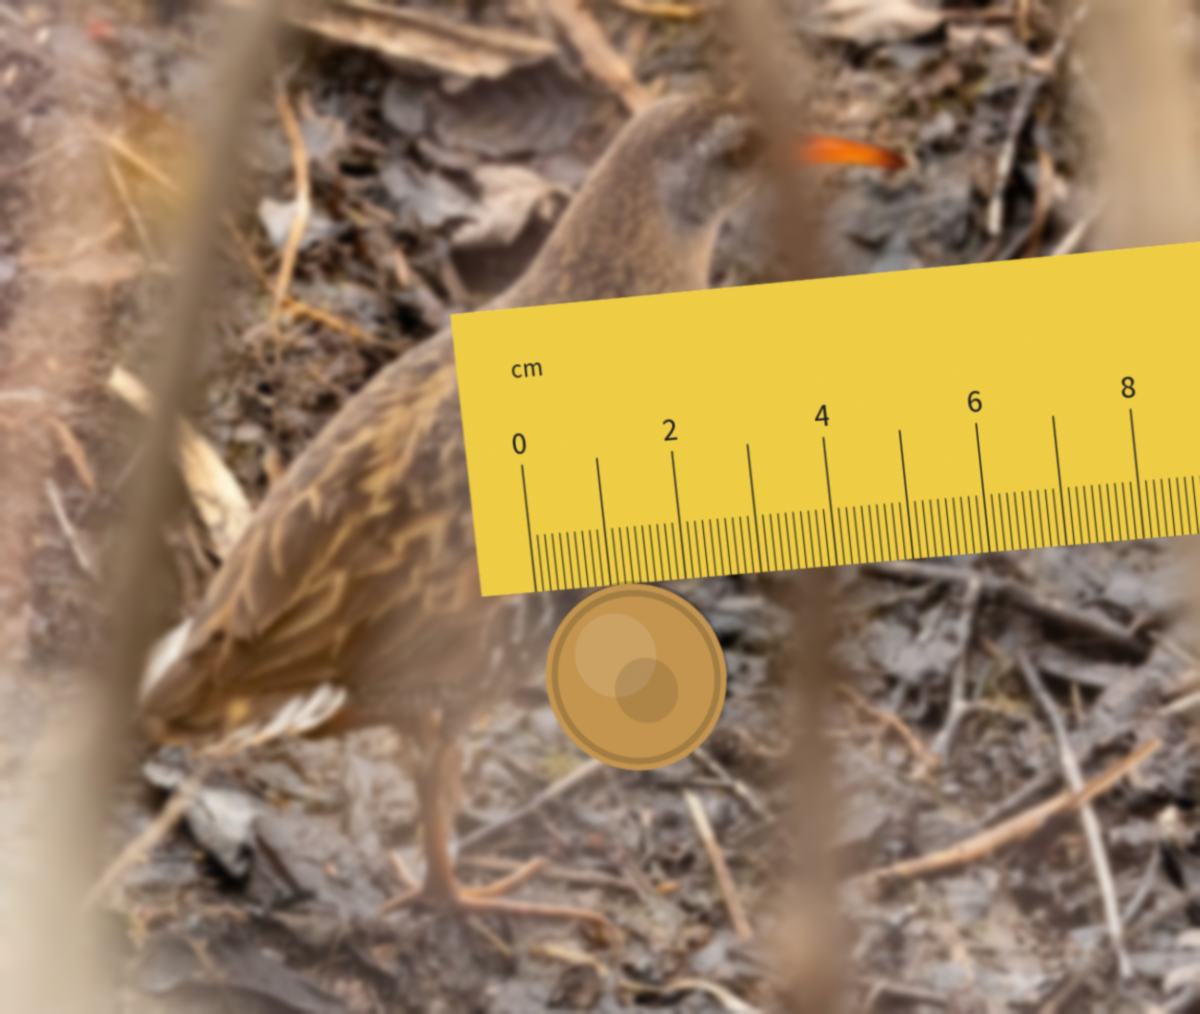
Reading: 2.4; cm
